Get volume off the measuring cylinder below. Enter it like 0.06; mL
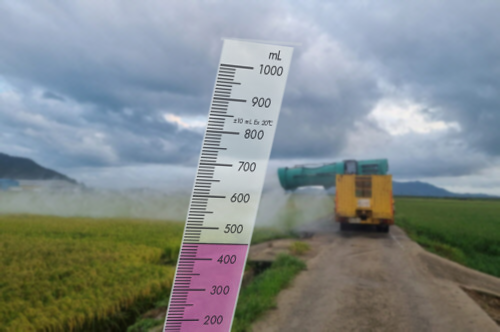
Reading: 450; mL
